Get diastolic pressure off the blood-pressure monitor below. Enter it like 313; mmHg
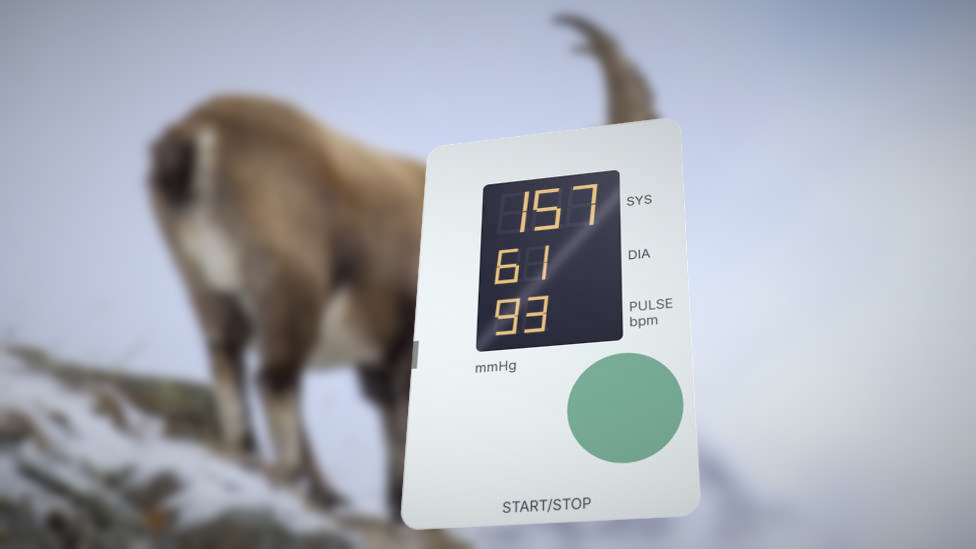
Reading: 61; mmHg
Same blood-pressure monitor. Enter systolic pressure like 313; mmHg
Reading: 157; mmHg
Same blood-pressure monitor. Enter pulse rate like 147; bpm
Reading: 93; bpm
